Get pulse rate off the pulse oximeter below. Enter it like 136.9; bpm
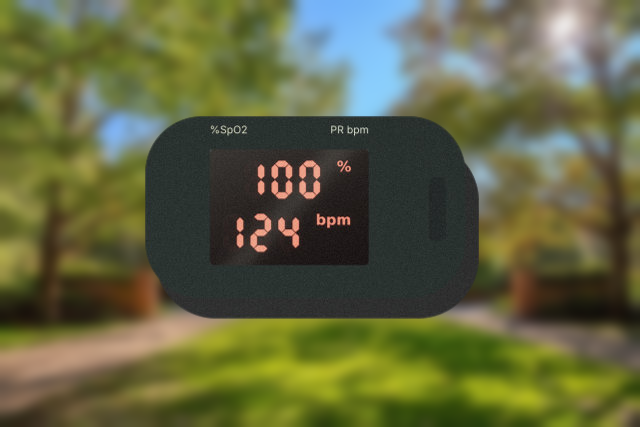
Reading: 124; bpm
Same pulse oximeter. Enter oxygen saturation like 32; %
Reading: 100; %
